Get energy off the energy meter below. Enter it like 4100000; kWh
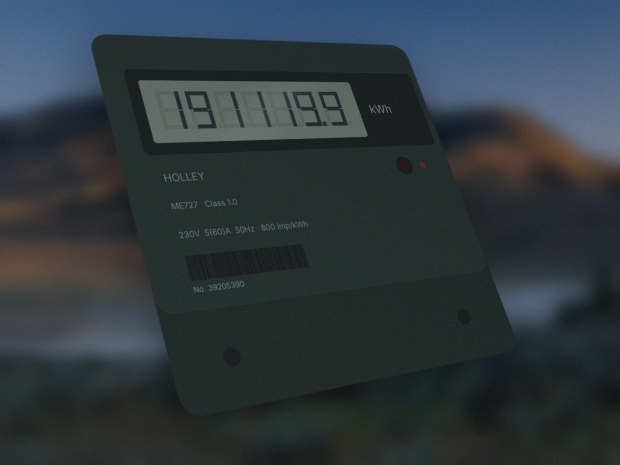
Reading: 191119.9; kWh
